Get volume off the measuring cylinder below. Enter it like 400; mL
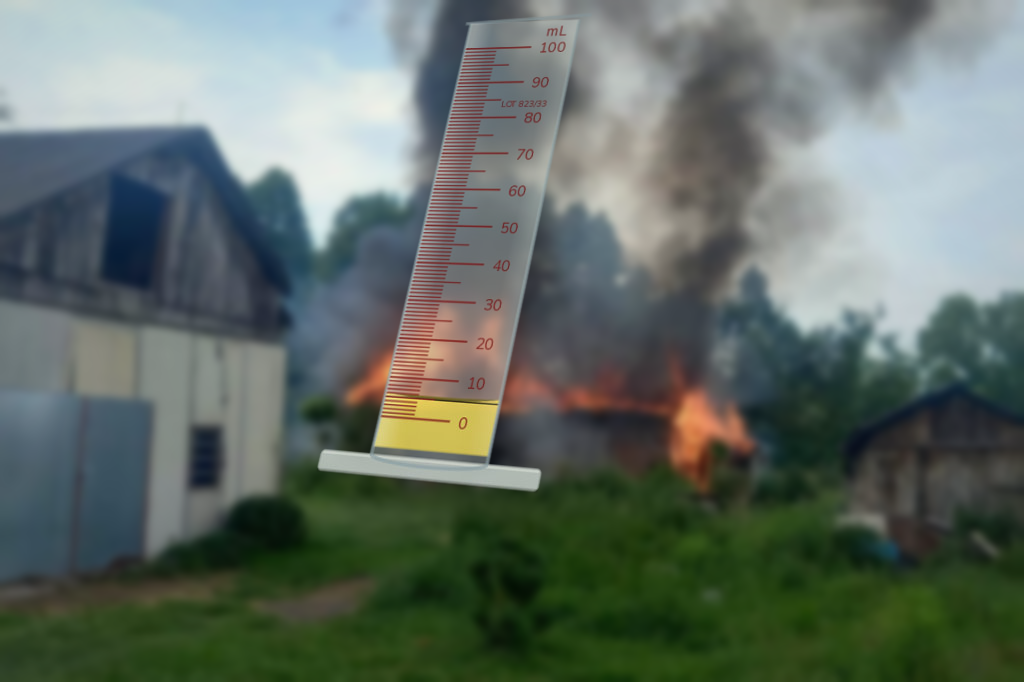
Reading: 5; mL
